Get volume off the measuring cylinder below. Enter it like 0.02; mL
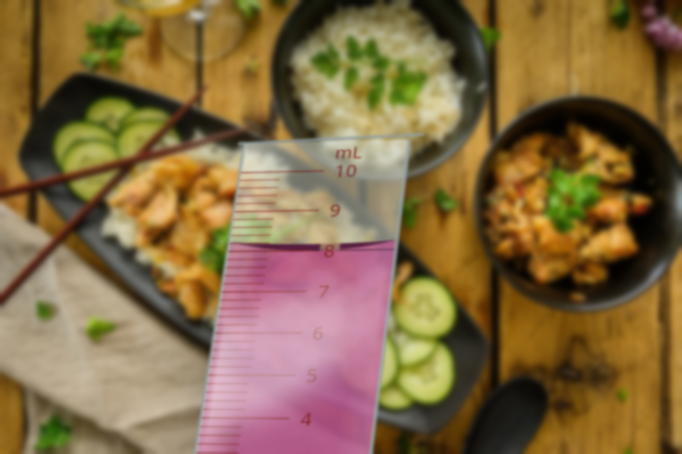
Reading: 8; mL
